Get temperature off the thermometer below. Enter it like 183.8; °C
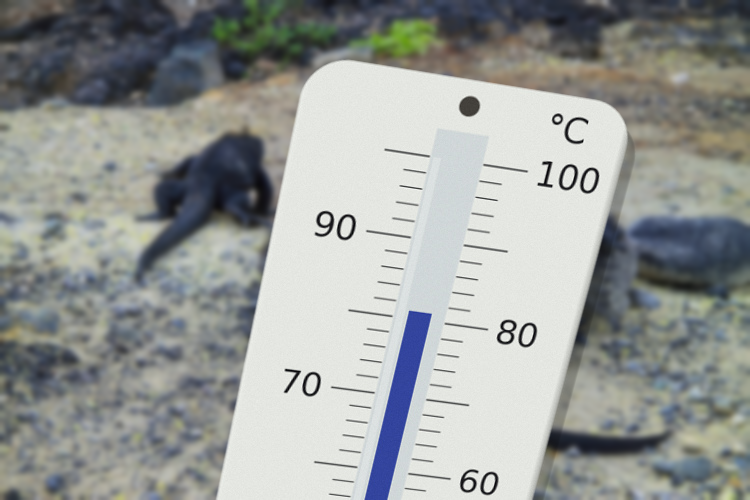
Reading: 81; °C
